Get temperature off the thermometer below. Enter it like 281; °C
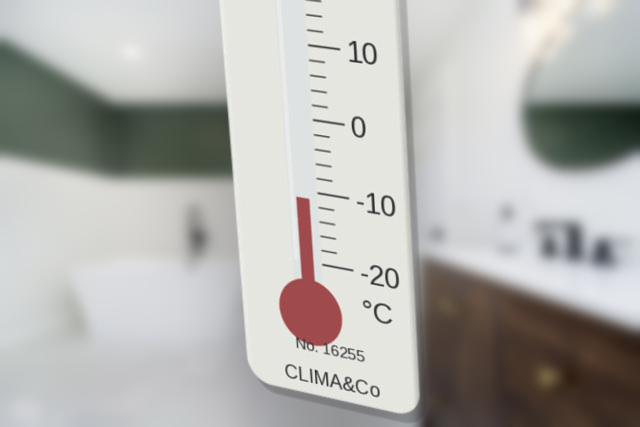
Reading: -11; °C
